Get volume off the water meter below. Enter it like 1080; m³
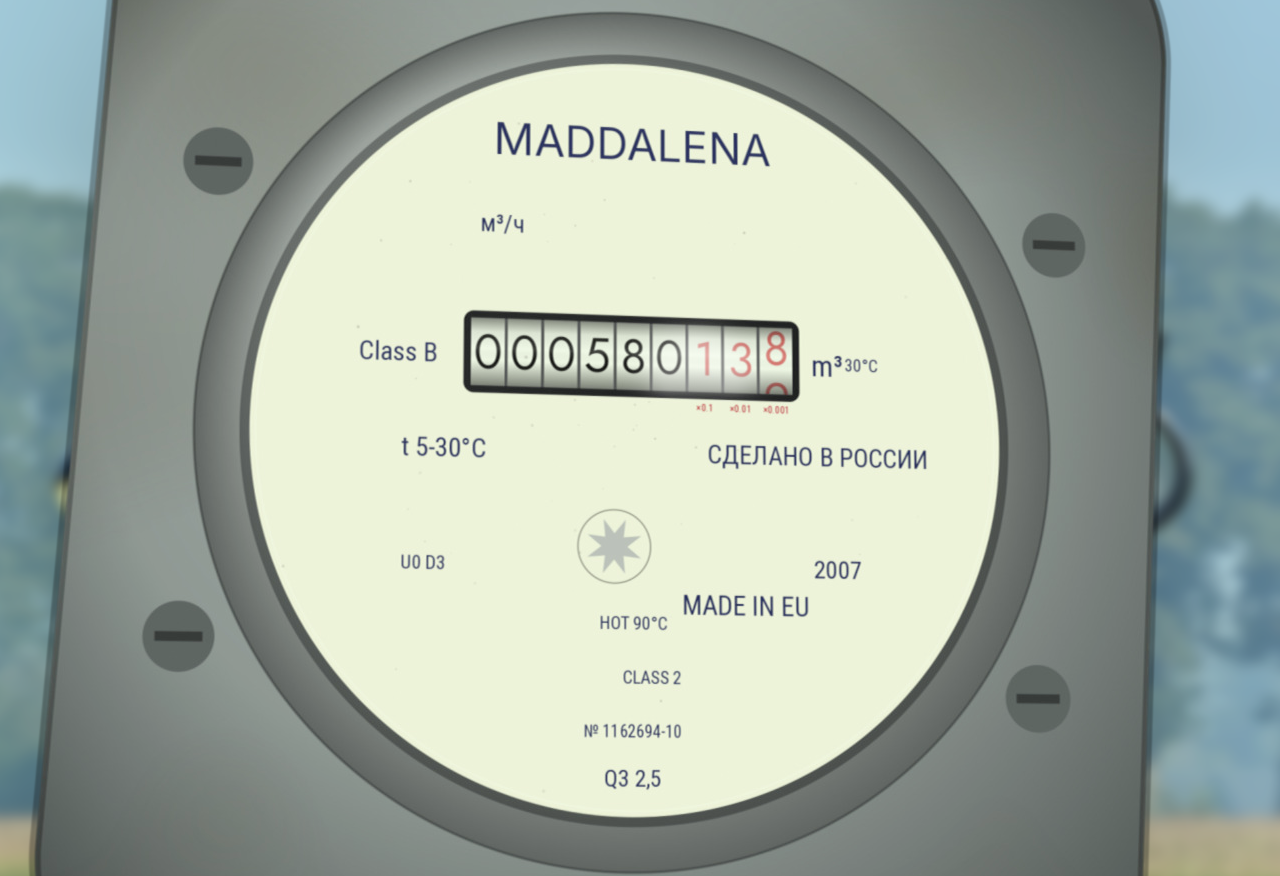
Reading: 580.138; m³
